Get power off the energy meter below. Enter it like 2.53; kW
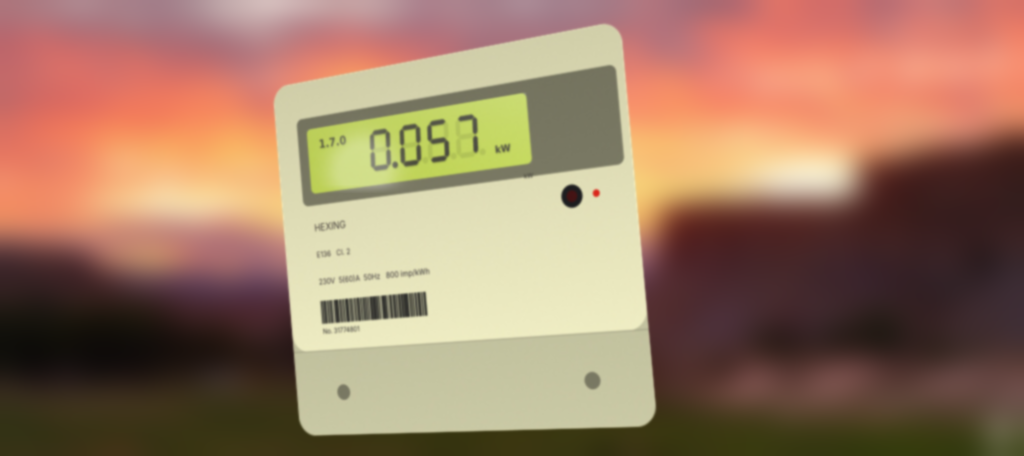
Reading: 0.057; kW
